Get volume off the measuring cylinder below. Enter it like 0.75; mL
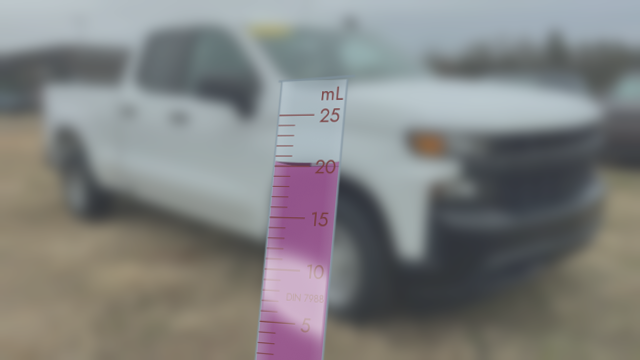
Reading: 20; mL
